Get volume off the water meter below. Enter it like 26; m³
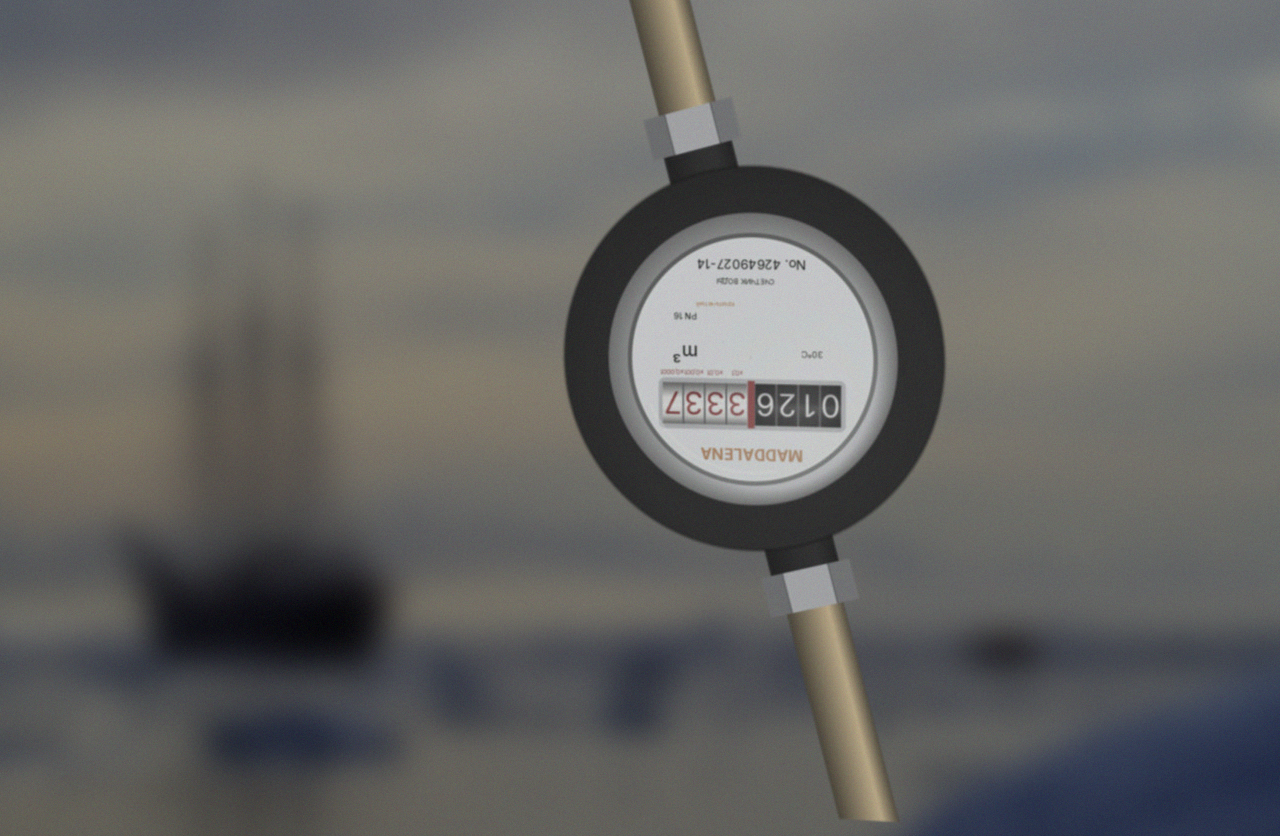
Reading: 126.3337; m³
